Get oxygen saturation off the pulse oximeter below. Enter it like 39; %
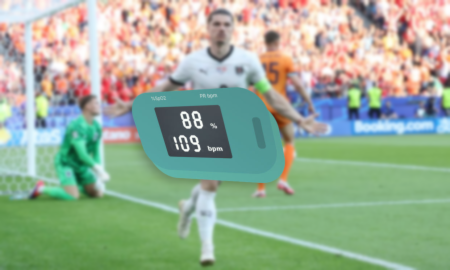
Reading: 88; %
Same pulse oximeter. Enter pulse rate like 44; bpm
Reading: 109; bpm
